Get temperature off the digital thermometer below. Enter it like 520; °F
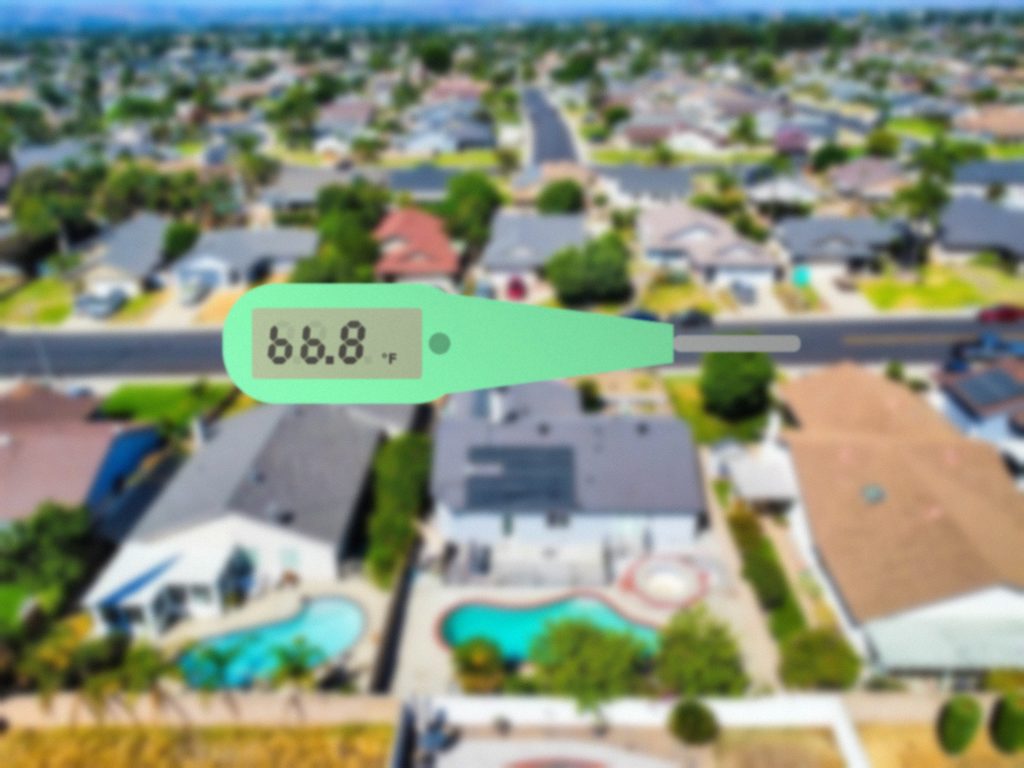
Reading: 66.8; °F
